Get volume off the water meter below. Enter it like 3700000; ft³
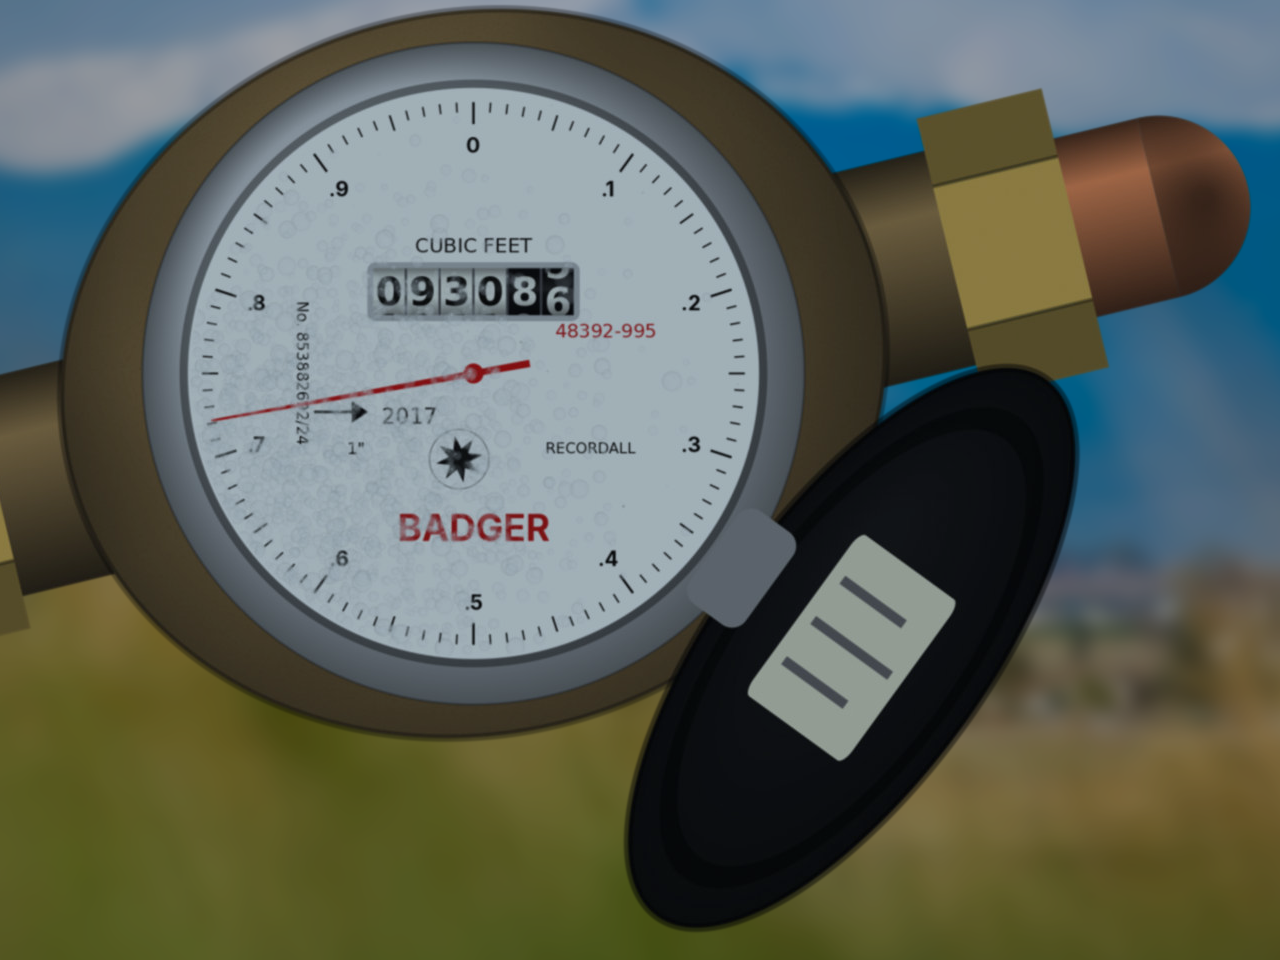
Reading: 93085.72; ft³
